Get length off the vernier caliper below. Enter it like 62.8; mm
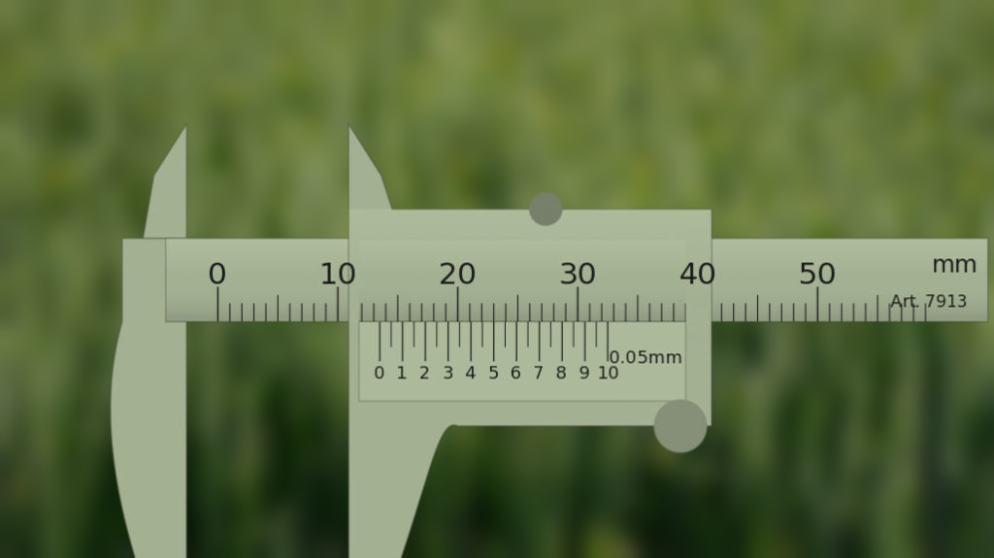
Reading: 13.5; mm
